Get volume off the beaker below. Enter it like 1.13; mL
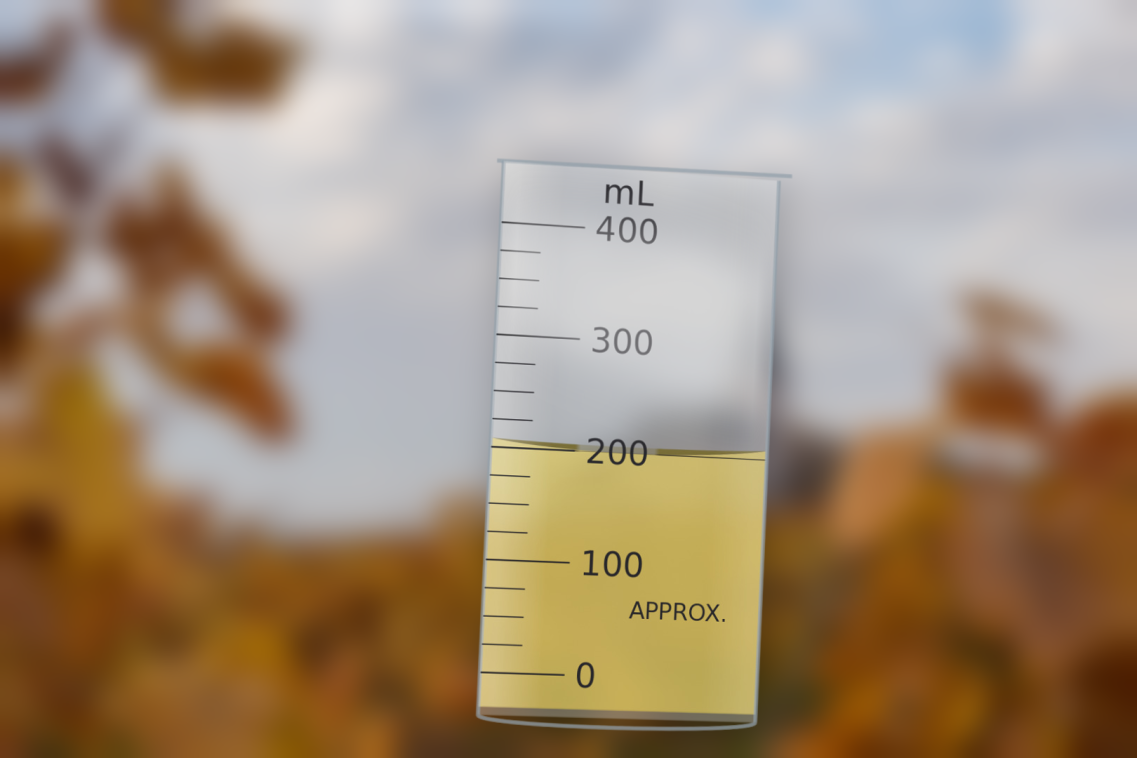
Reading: 200; mL
